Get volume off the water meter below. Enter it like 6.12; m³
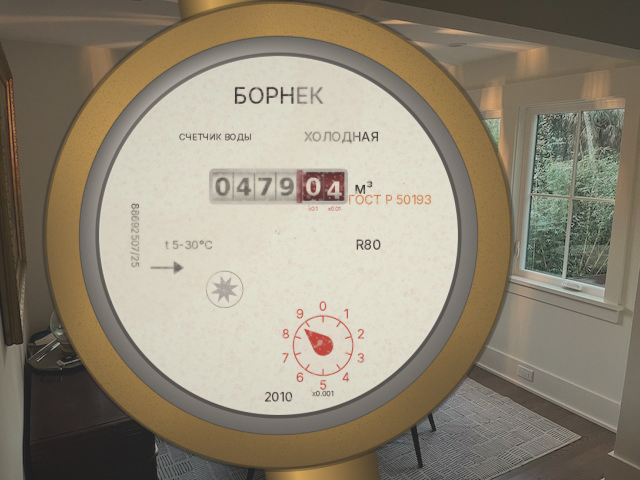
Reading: 479.038; m³
